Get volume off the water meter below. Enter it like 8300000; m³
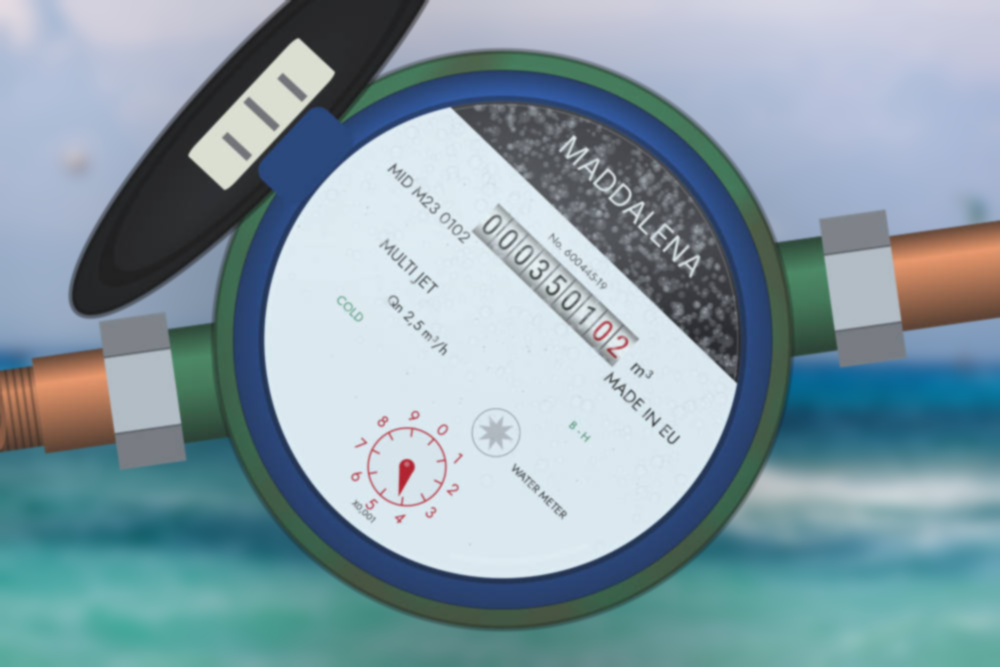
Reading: 3501.024; m³
